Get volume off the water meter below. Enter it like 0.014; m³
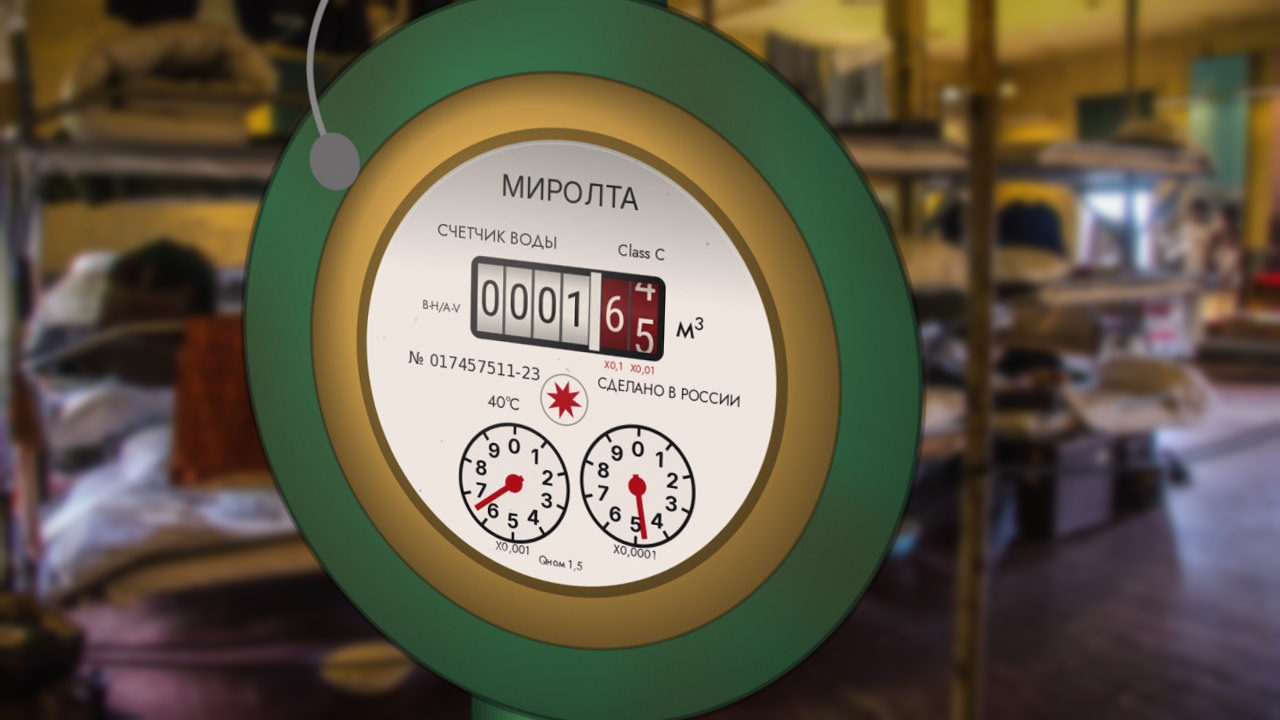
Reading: 1.6464; m³
